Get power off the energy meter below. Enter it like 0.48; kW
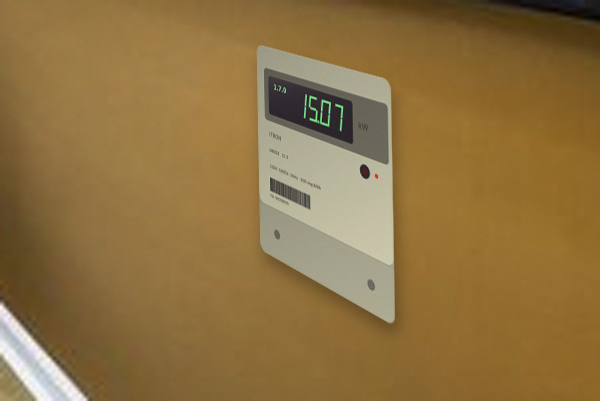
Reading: 15.07; kW
